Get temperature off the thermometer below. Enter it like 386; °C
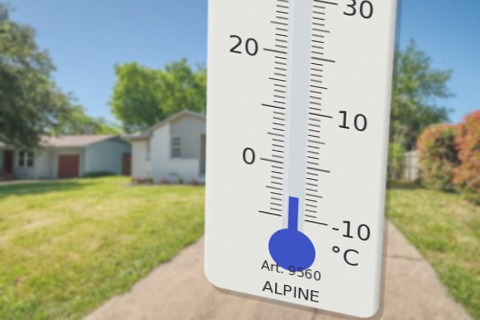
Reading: -6; °C
